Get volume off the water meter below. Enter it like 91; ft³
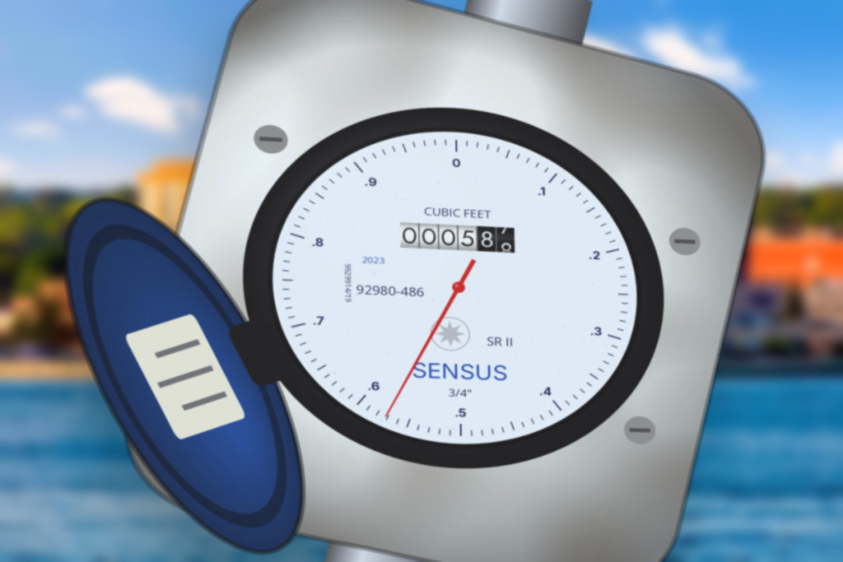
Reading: 587.57; ft³
